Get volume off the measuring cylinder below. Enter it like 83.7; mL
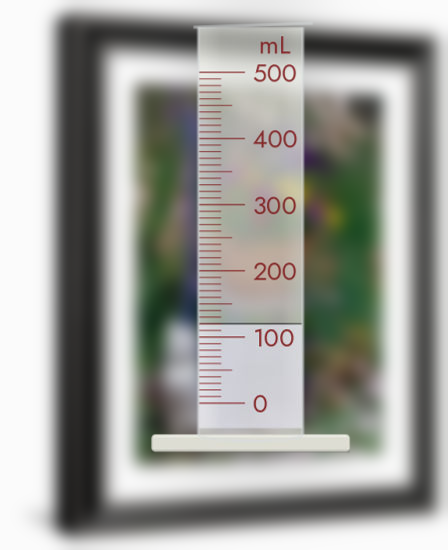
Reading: 120; mL
